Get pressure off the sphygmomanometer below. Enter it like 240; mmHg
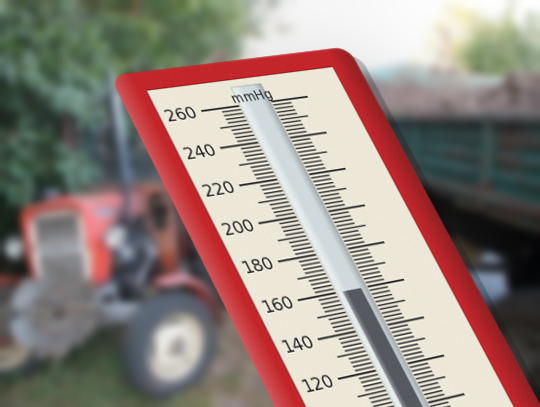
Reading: 160; mmHg
